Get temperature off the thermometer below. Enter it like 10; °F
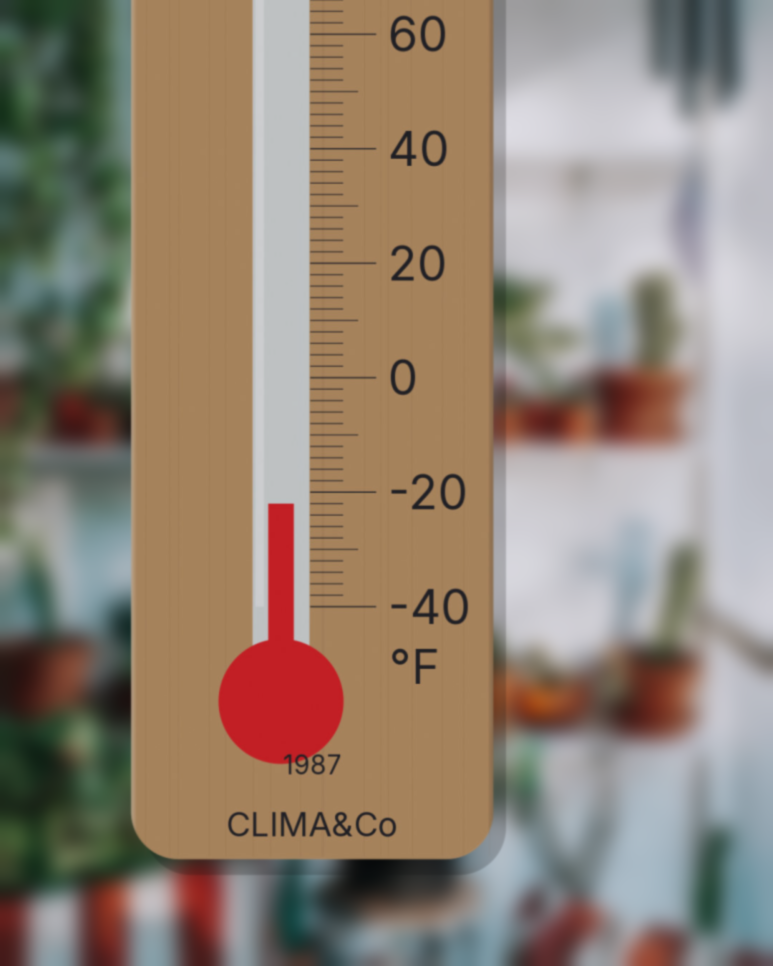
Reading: -22; °F
